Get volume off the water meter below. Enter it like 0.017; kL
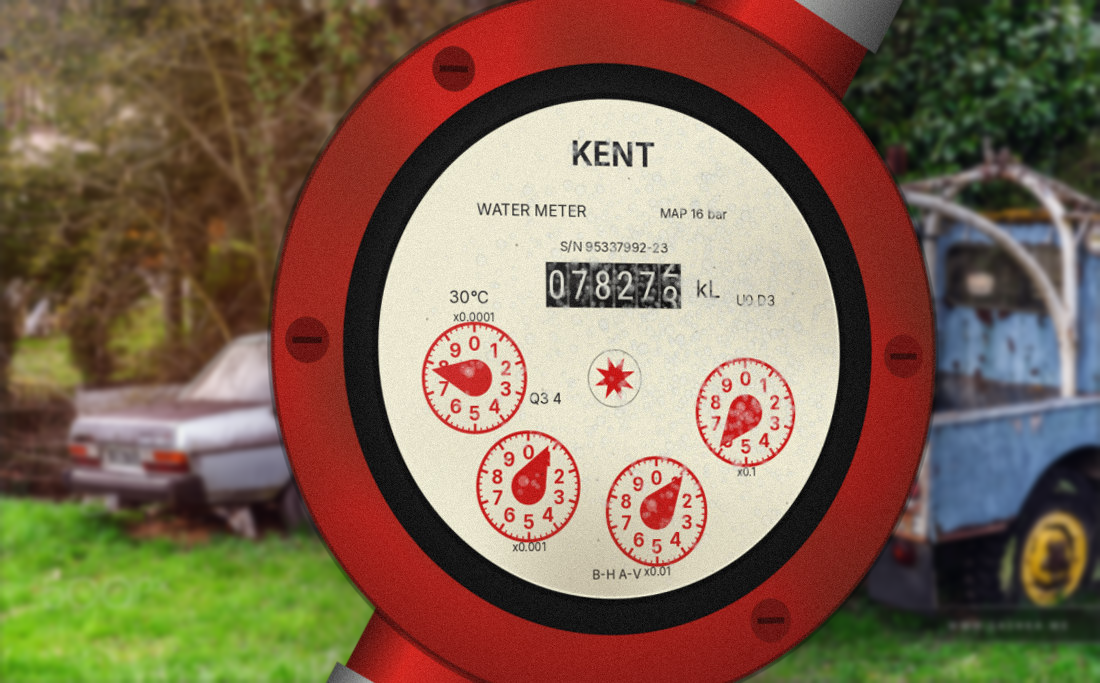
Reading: 78272.6107; kL
